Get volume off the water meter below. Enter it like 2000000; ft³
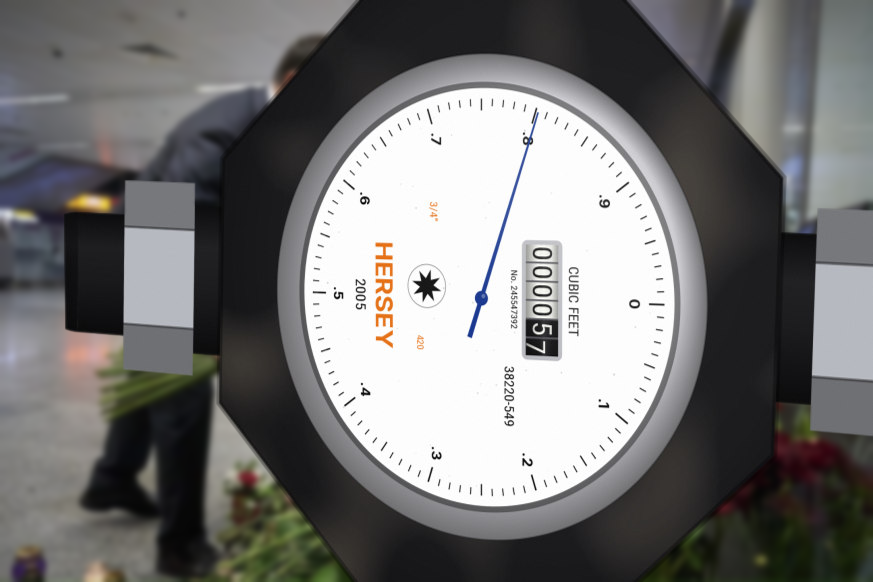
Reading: 56.80; ft³
